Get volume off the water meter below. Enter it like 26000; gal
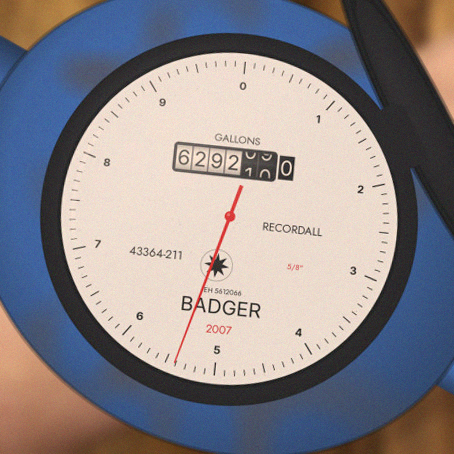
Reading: 6292095.4; gal
